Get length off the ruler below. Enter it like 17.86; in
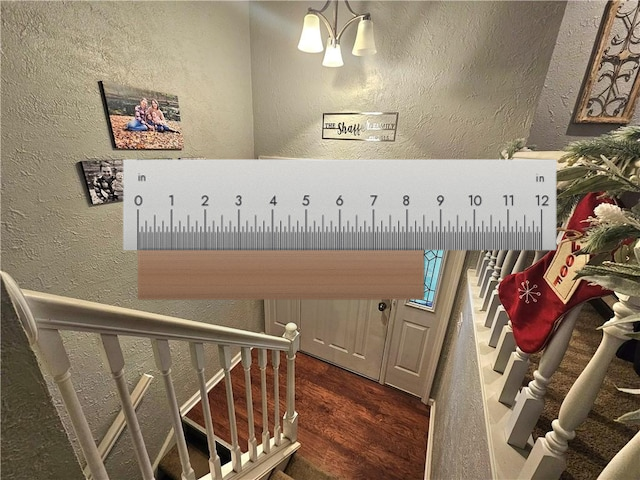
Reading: 8.5; in
